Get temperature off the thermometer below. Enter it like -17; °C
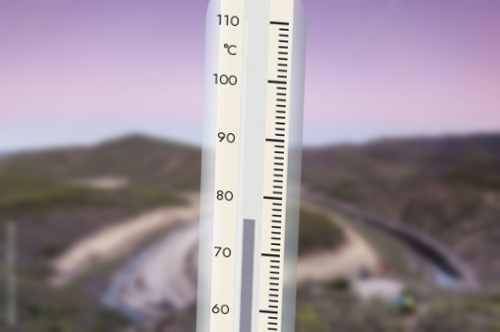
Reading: 76; °C
